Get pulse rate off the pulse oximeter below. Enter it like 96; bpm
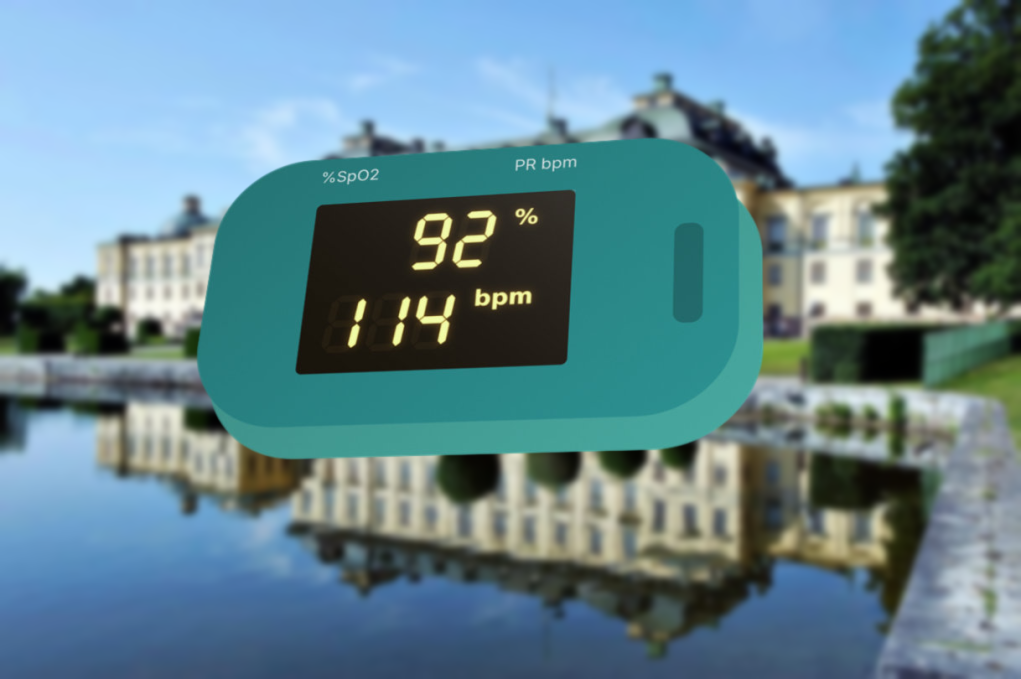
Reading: 114; bpm
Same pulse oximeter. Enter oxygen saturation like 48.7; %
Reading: 92; %
